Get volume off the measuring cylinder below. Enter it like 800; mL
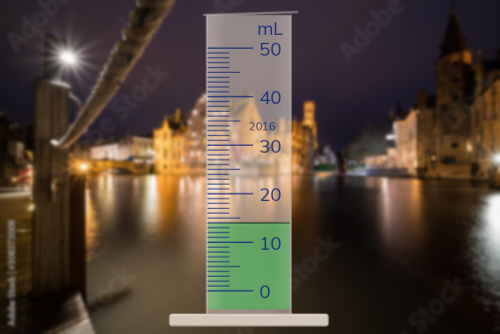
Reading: 14; mL
